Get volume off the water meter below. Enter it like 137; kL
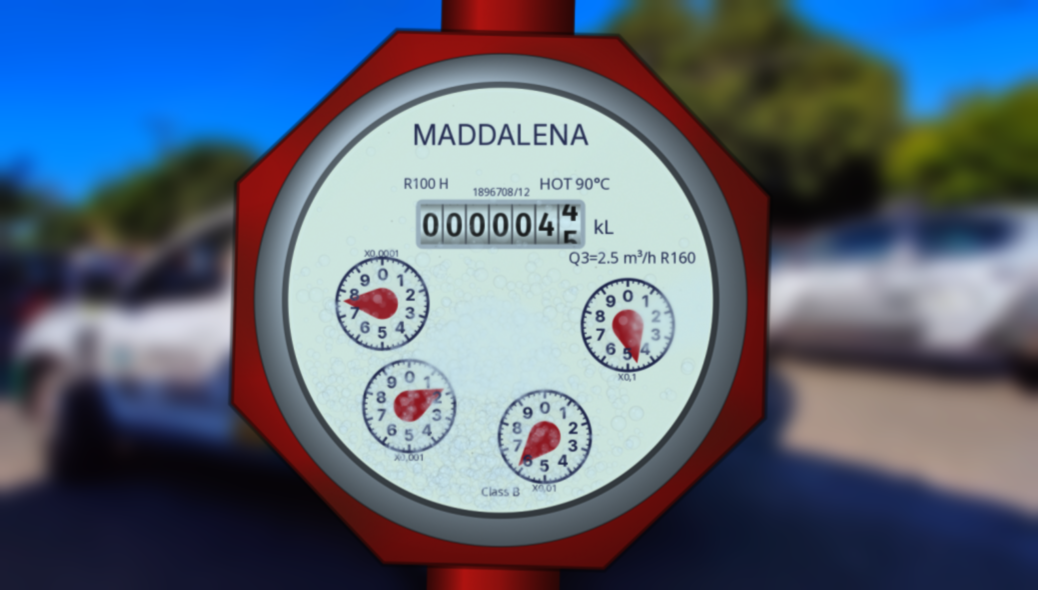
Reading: 44.4617; kL
